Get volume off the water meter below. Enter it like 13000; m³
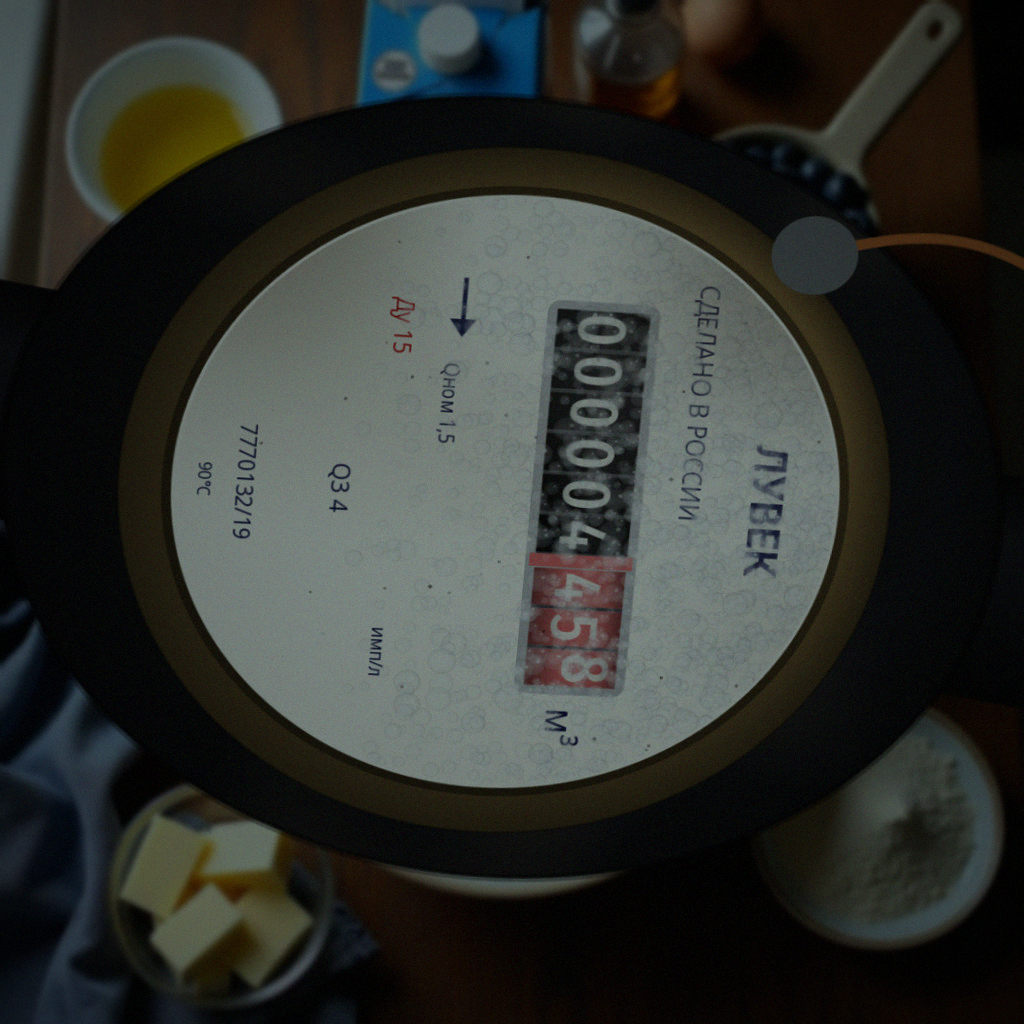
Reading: 4.458; m³
